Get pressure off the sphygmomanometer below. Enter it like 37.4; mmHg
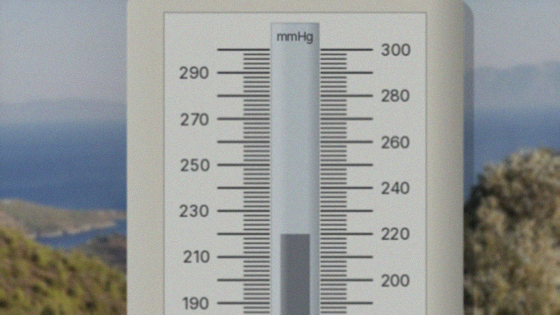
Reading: 220; mmHg
